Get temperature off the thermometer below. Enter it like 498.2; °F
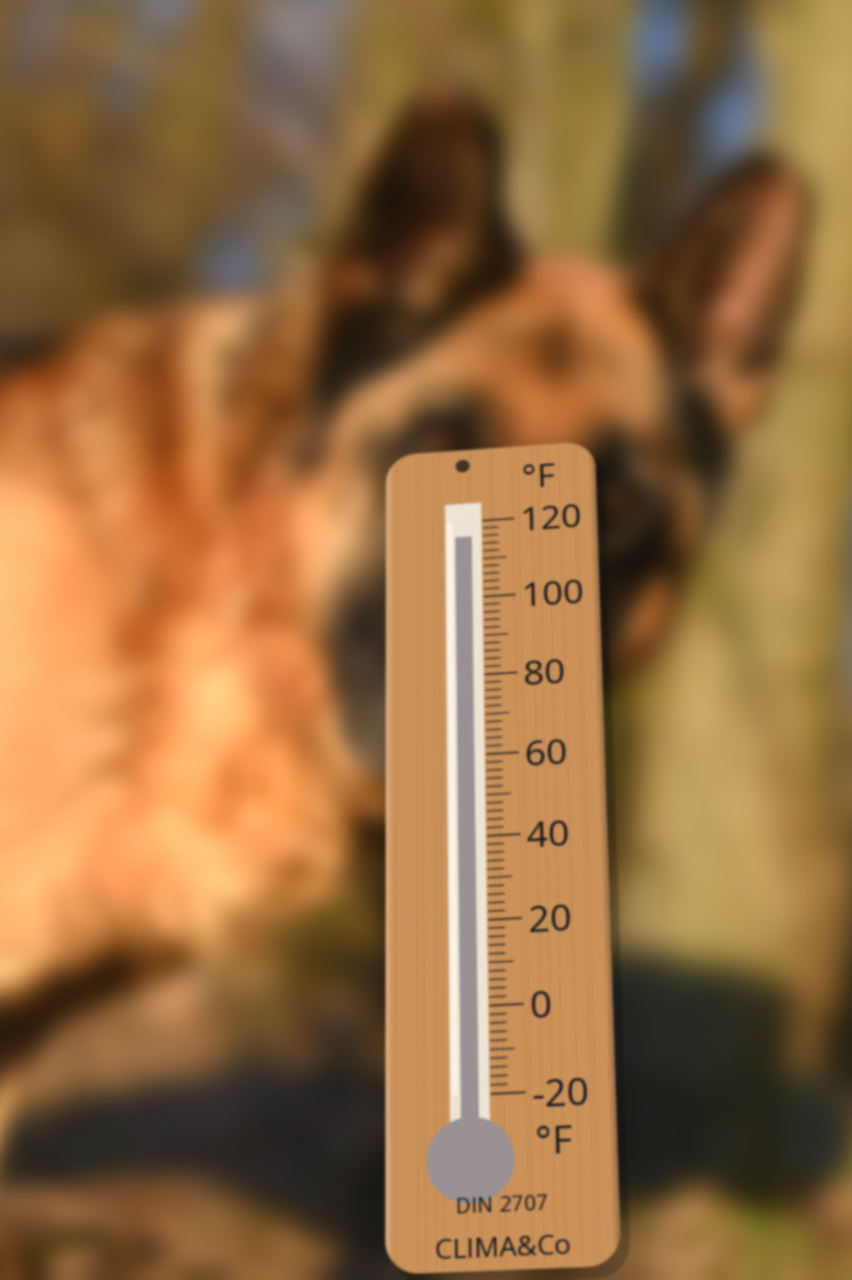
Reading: 116; °F
